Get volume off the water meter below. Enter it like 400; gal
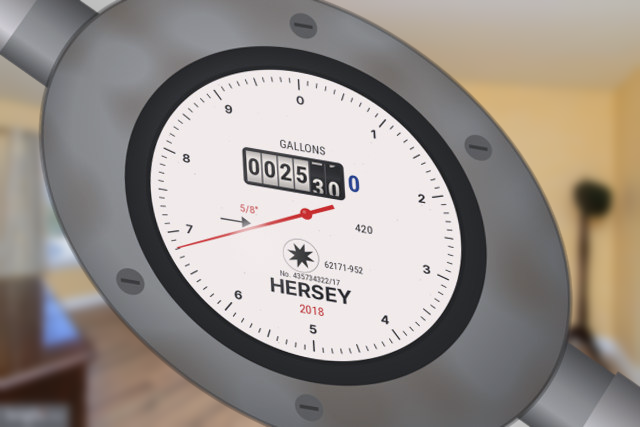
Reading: 25296.8; gal
